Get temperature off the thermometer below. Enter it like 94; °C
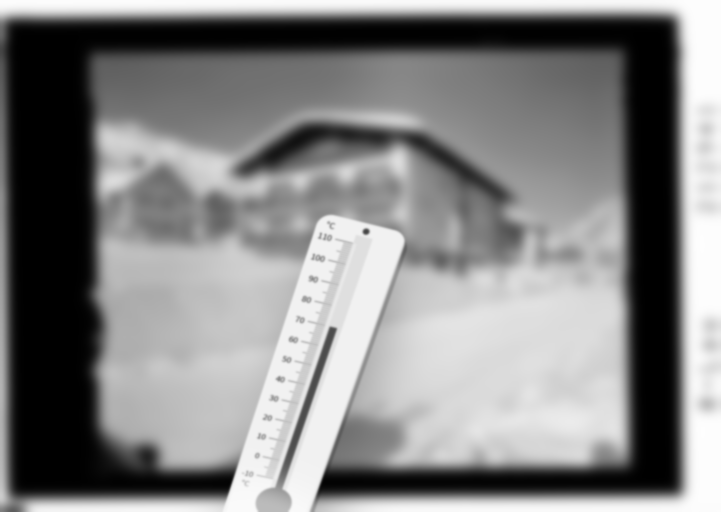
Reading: 70; °C
